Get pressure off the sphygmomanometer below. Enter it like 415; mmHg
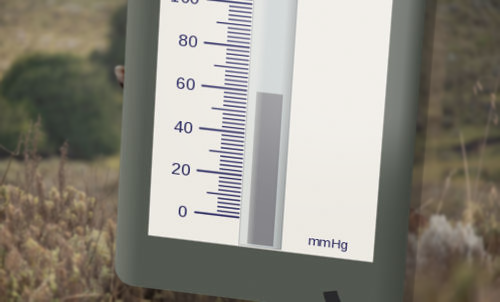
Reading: 60; mmHg
